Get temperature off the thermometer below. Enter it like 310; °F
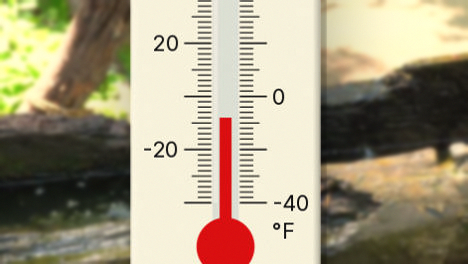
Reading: -8; °F
